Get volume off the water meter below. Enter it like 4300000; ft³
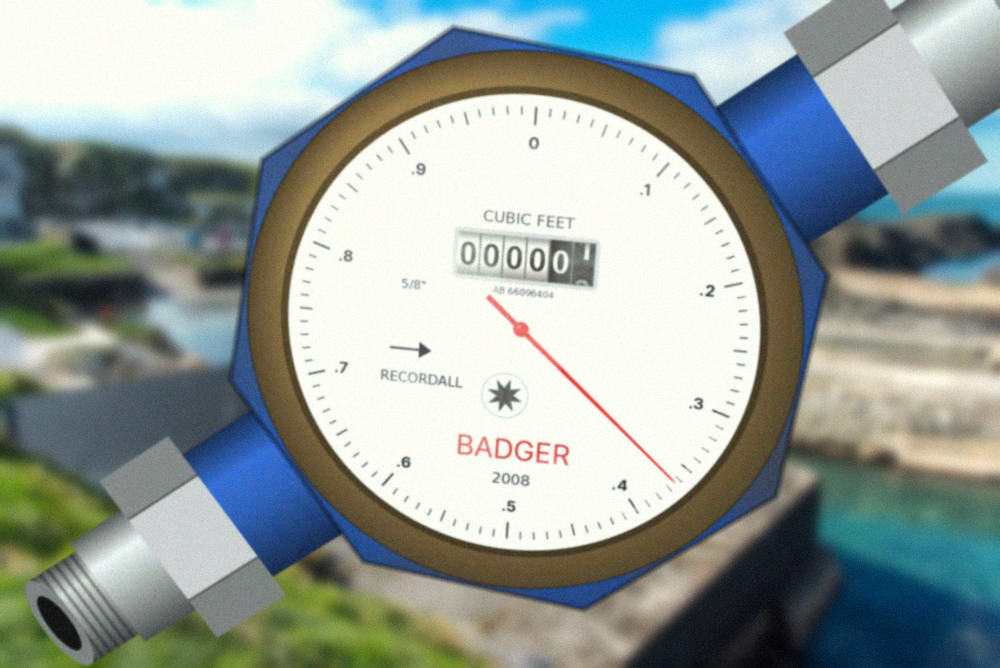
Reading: 1.36; ft³
